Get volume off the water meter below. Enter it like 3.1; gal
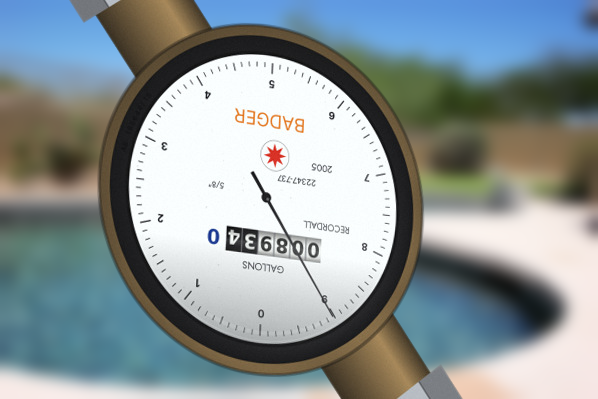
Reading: 89339.0; gal
